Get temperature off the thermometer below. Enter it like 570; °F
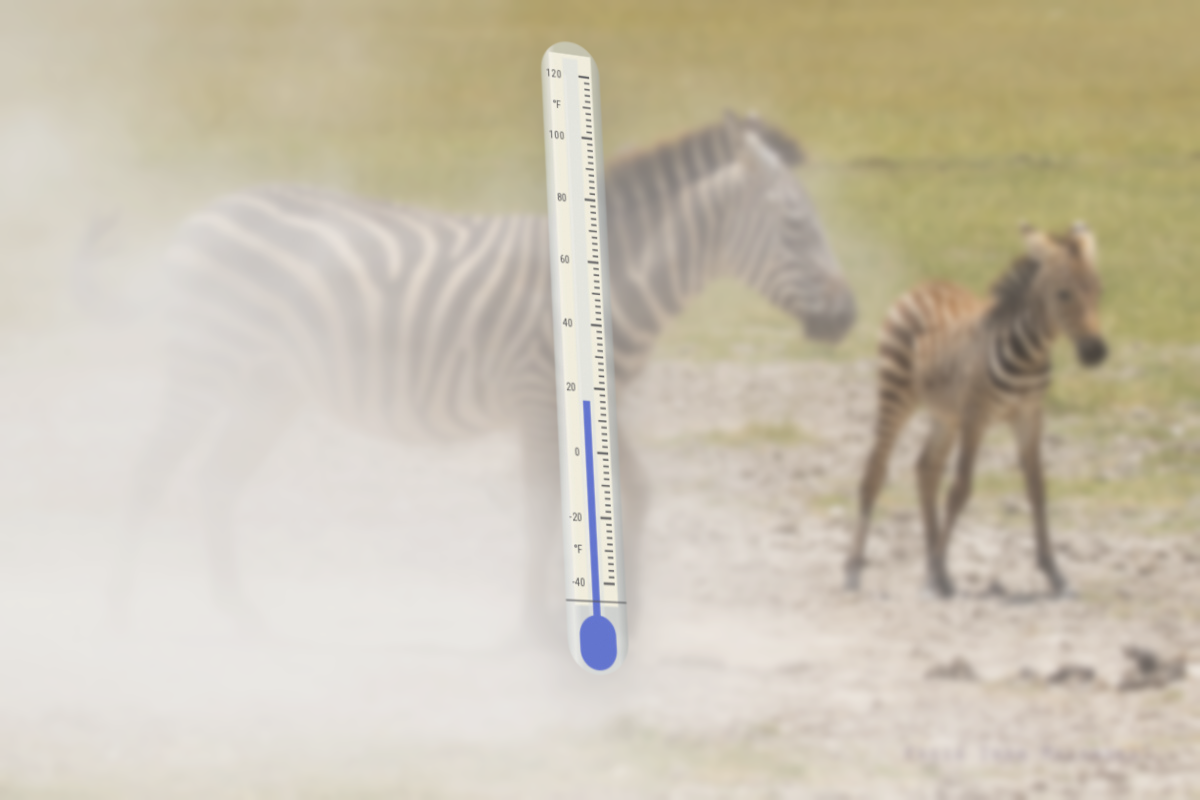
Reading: 16; °F
